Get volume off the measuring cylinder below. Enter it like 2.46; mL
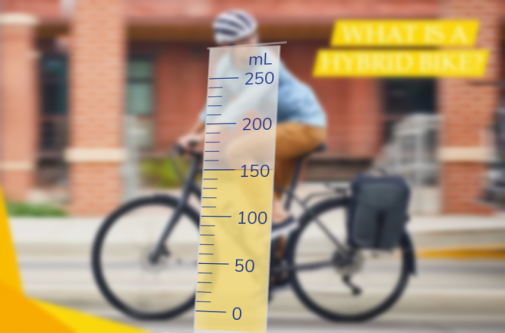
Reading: 150; mL
